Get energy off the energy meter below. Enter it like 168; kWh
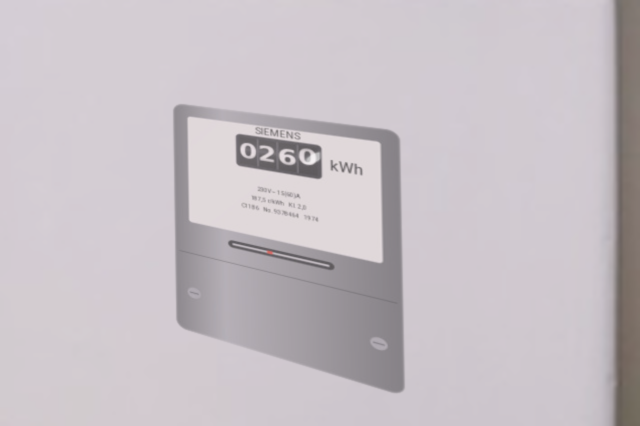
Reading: 260; kWh
